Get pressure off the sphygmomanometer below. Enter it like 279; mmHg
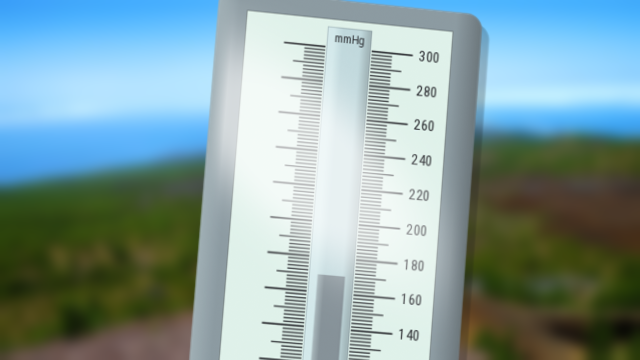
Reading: 170; mmHg
